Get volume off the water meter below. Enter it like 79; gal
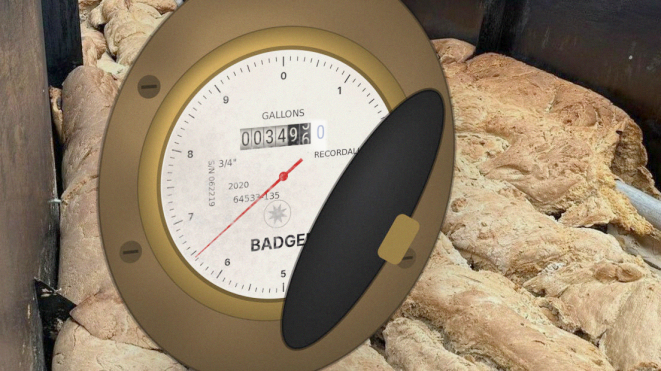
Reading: 34956.4; gal
